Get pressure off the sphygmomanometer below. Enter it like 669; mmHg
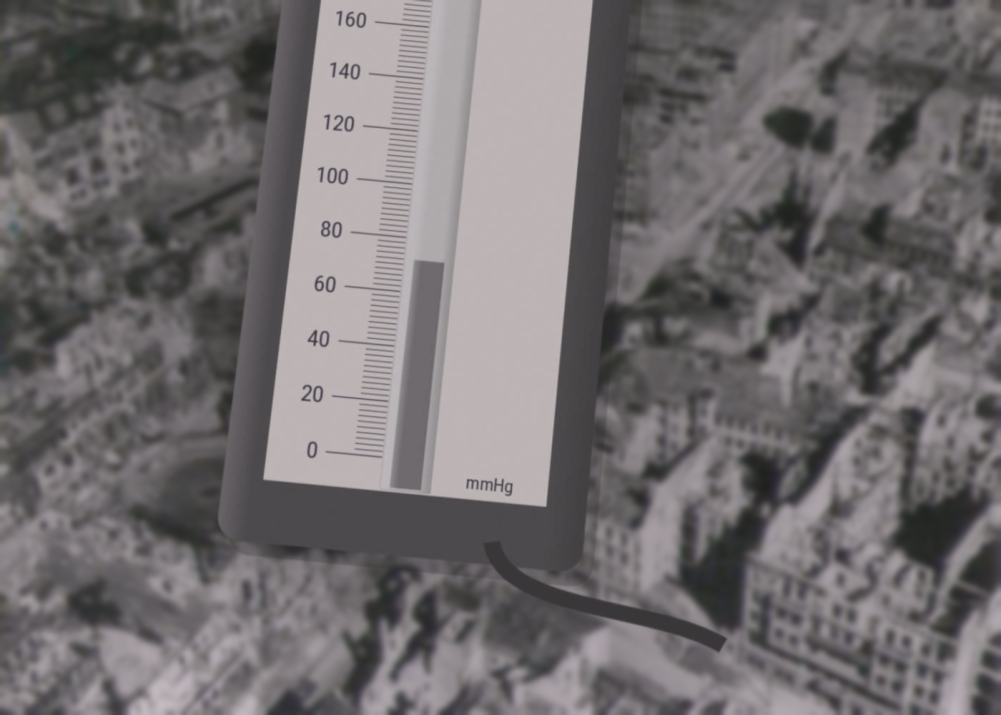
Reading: 72; mmHg
